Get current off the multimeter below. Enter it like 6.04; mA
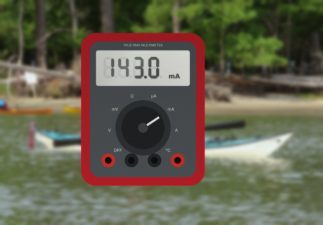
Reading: 143.0; mA
